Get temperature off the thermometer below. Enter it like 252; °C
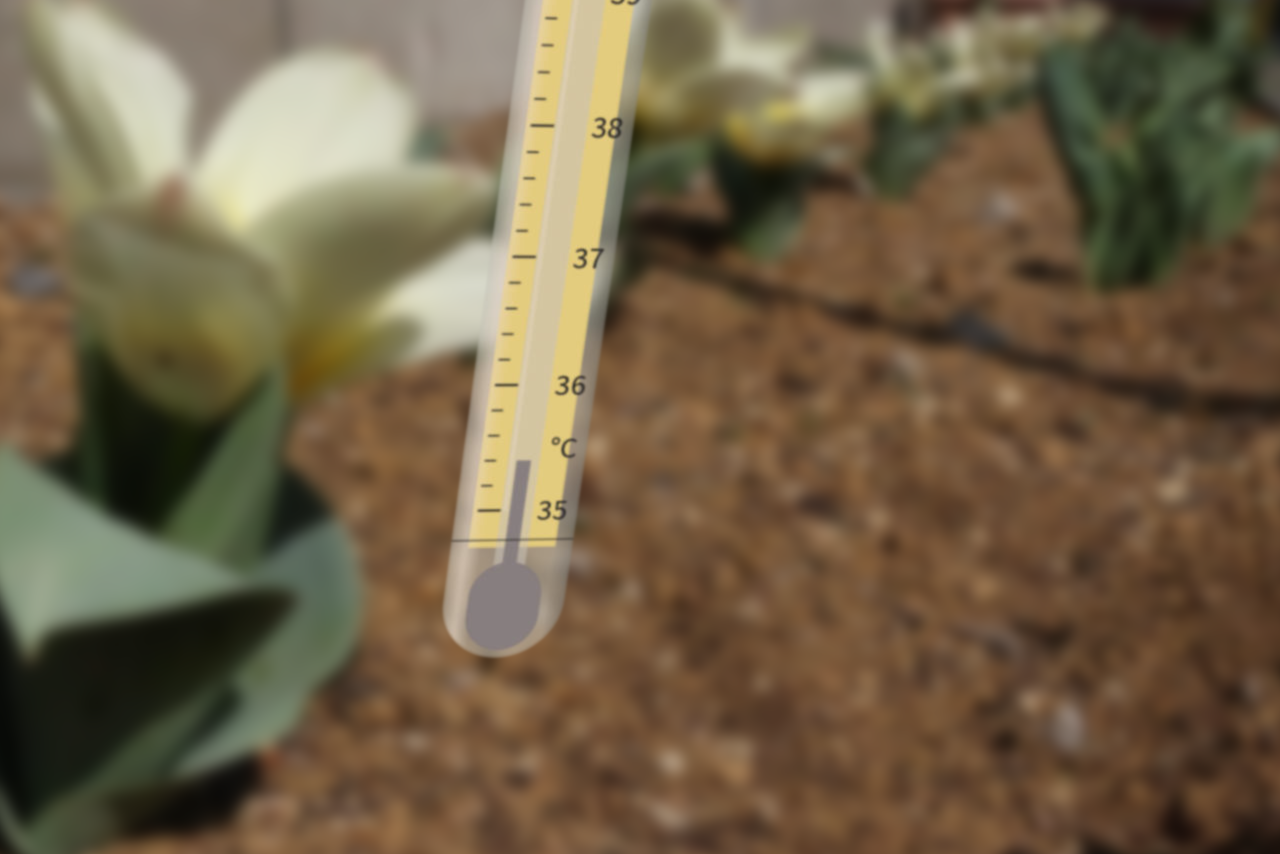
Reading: 35.4; °C
